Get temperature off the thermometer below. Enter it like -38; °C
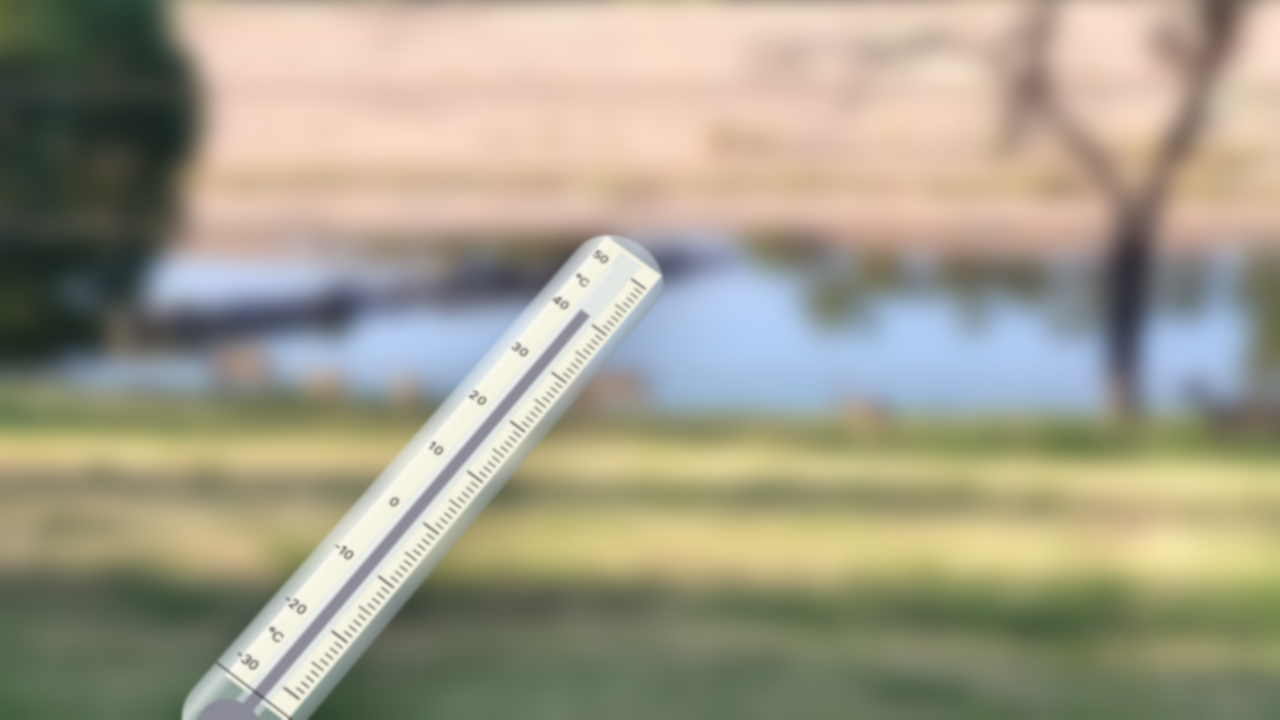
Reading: 41; °C
